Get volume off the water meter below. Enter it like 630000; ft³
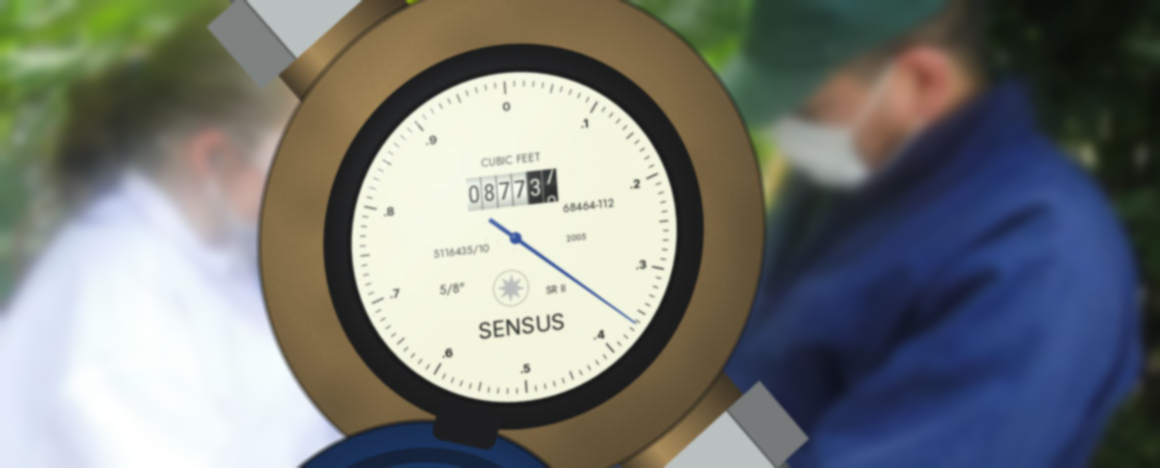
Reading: 87737.36; ft³
